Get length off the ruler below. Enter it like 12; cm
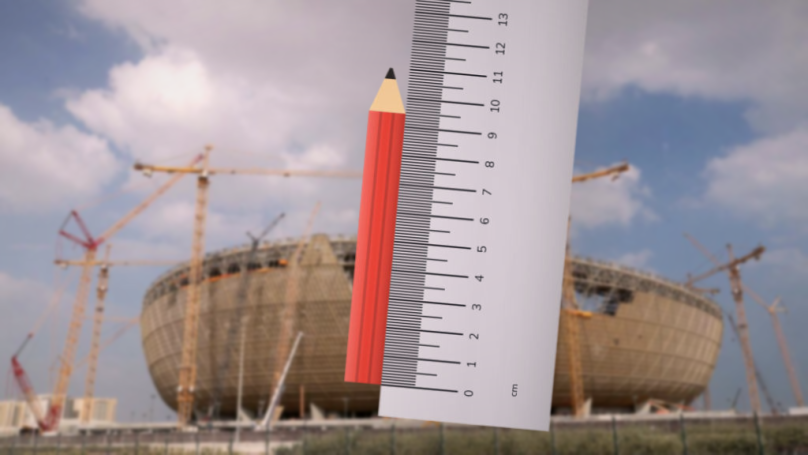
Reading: 11; cm
